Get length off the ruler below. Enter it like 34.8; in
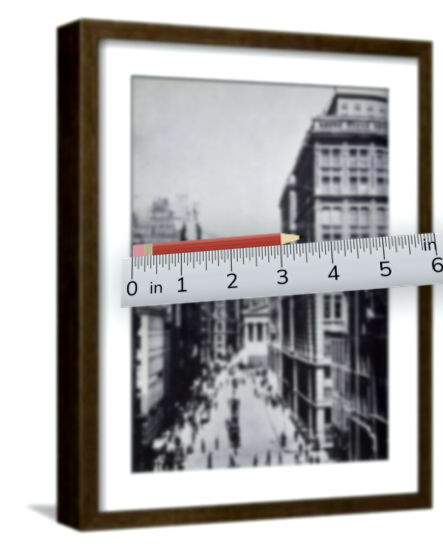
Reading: 3.5; in
